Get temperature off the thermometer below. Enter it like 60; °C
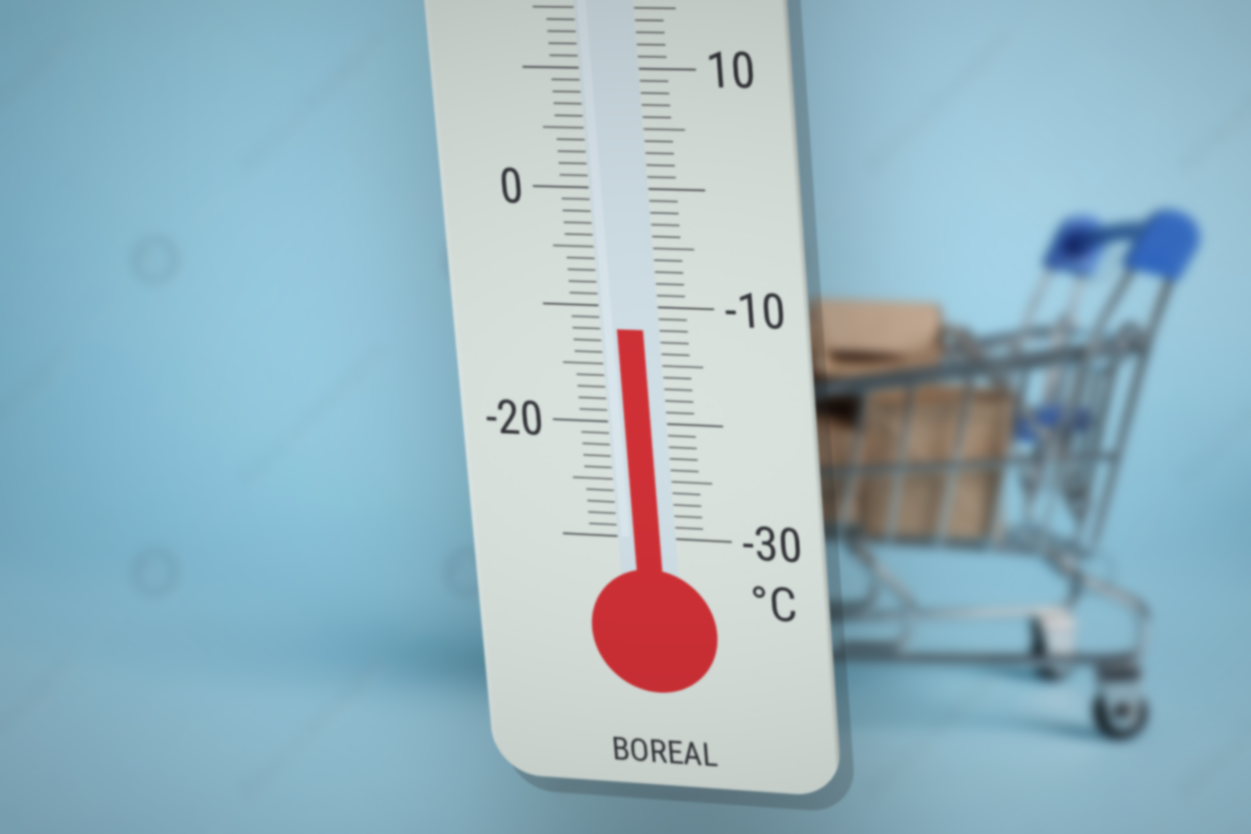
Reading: -12; °C
